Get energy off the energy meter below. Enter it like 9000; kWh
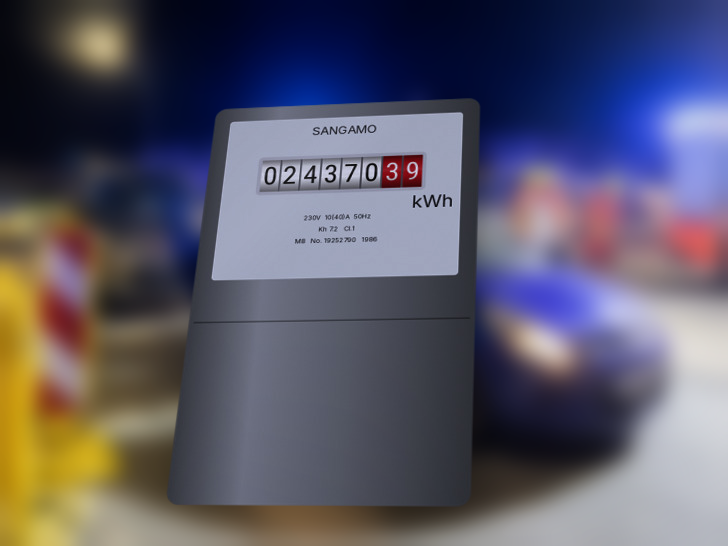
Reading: 24370.39; kWh
